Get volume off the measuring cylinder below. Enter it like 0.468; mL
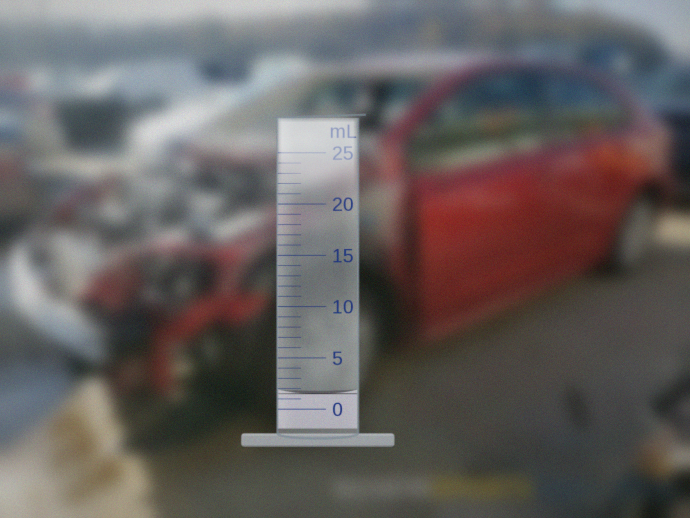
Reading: 1.5; mL
